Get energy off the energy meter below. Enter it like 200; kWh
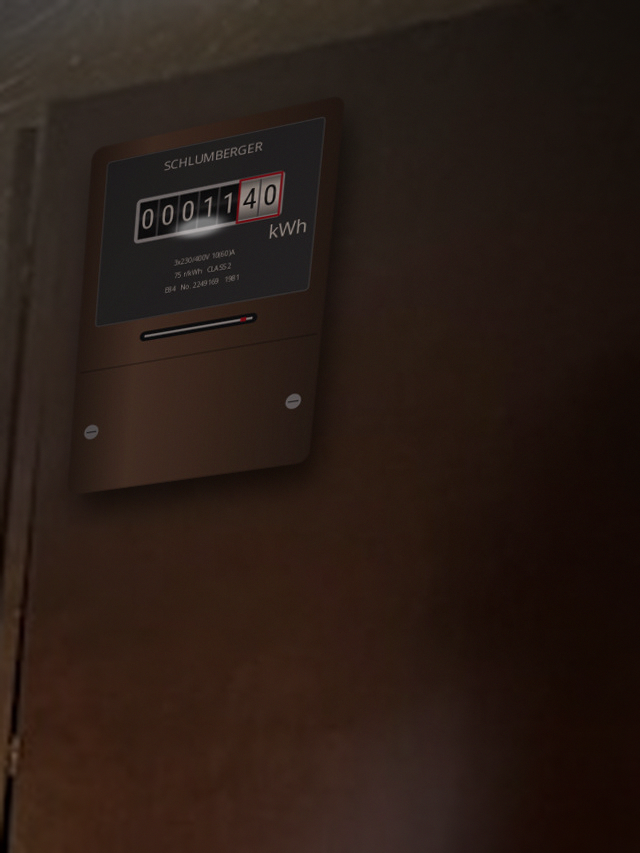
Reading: 11.40; kWh
